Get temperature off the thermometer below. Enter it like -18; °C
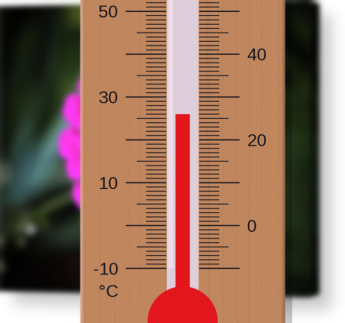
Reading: 26; °C
